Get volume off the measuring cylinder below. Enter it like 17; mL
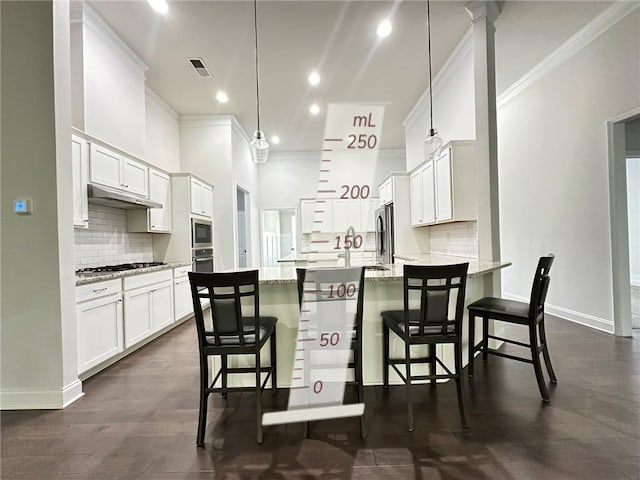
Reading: 90; mL
